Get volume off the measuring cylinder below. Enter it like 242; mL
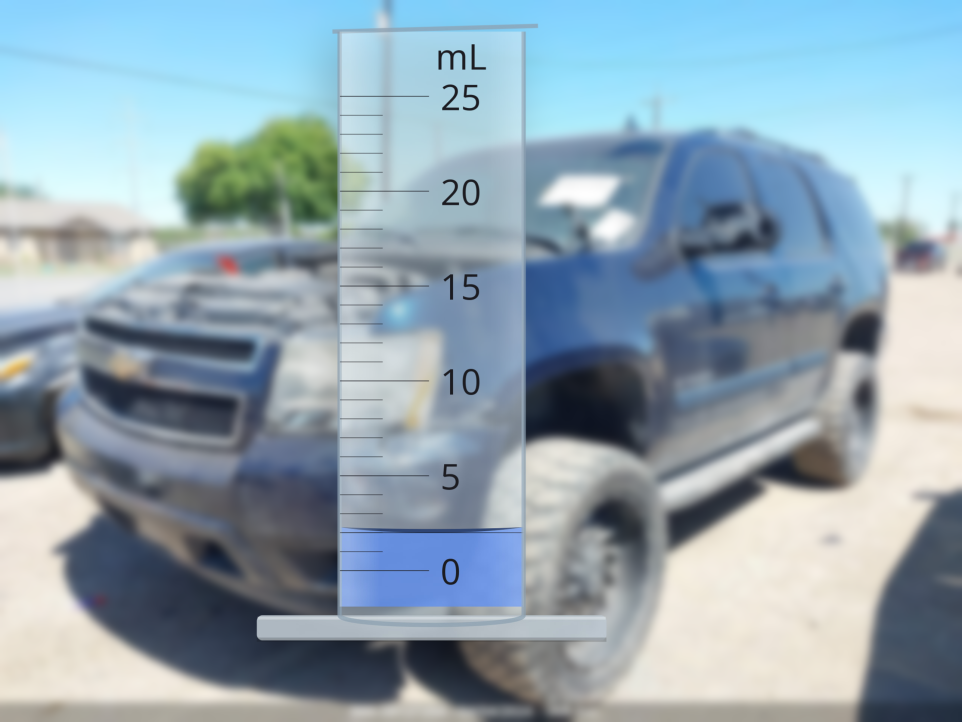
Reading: 2; mL
